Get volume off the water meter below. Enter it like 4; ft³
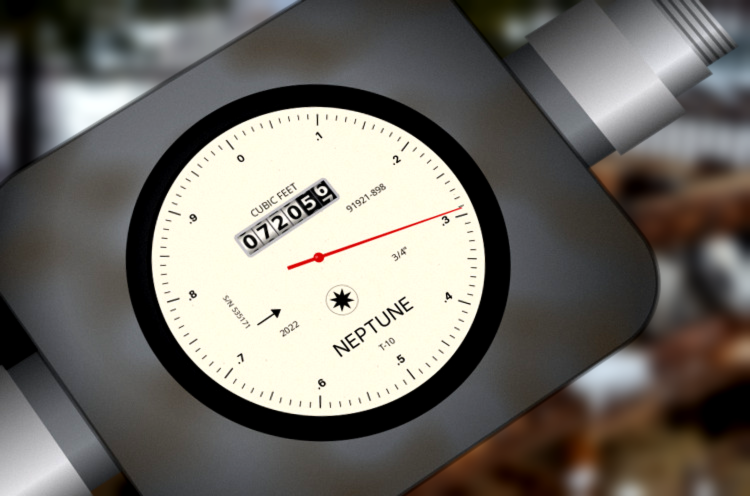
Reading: 72056.29; ft³
